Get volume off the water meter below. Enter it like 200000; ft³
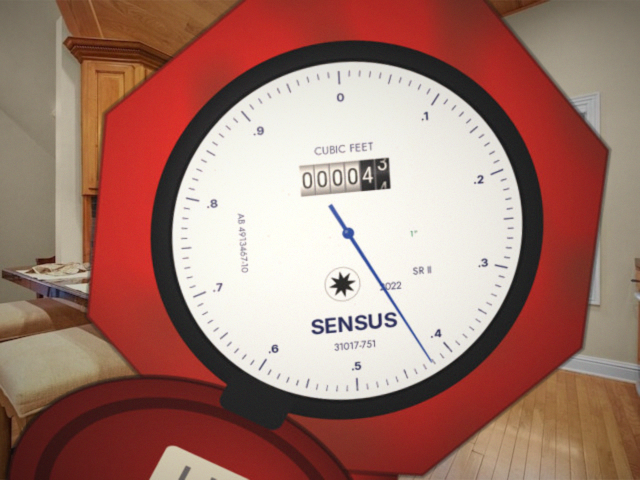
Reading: 43.42; ft³
